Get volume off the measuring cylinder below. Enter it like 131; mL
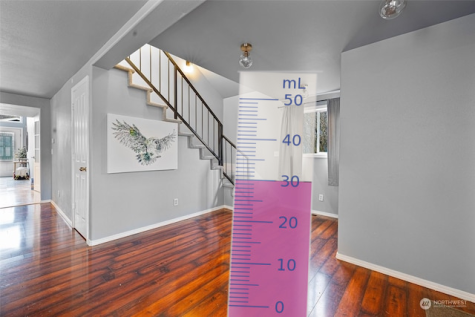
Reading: 30; mL
